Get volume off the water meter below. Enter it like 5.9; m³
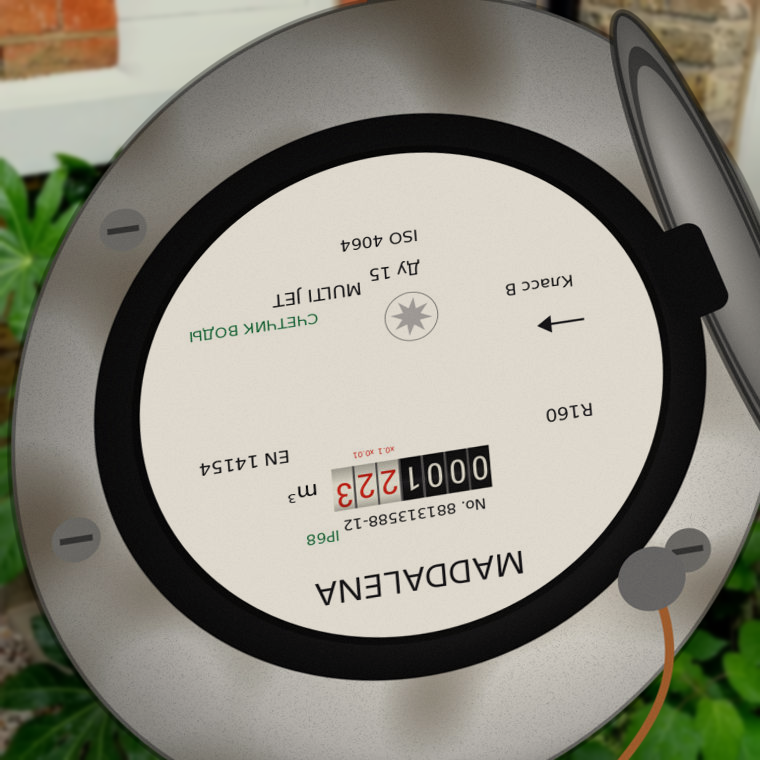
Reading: 1.223; m³
